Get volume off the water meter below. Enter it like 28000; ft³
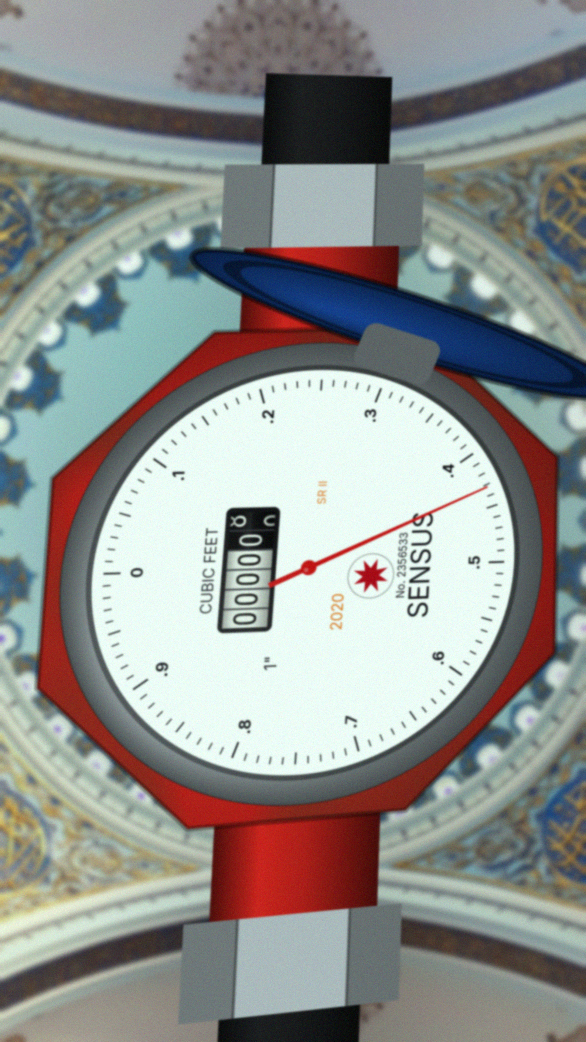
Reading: 8.43; ft³
